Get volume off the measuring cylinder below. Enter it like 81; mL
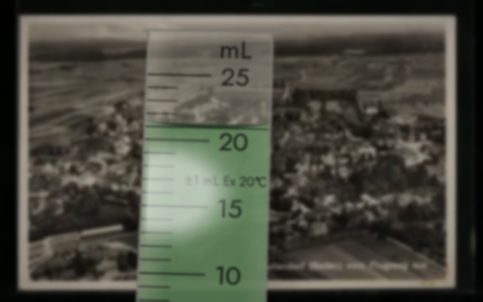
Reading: 21; mL
